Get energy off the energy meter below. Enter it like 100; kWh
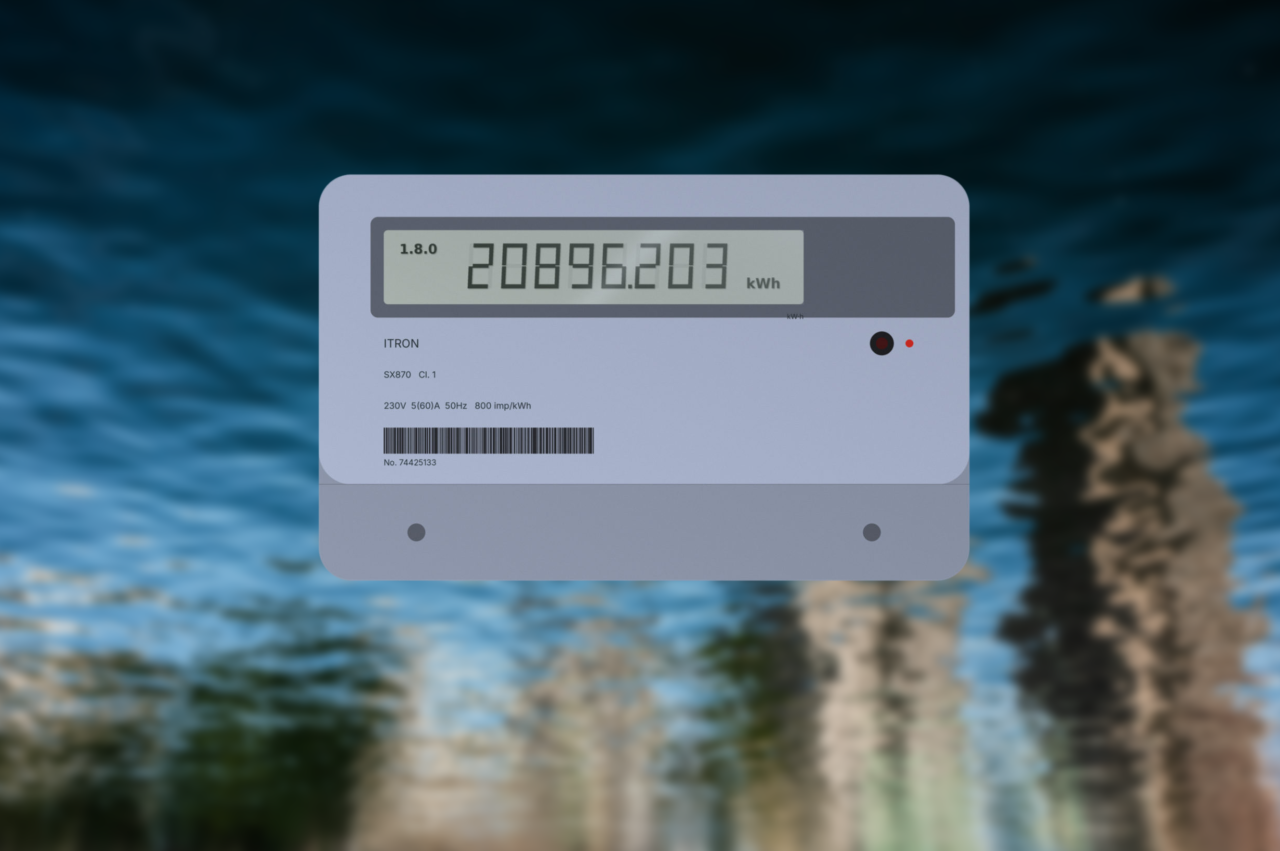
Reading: 20896.203; kWh
